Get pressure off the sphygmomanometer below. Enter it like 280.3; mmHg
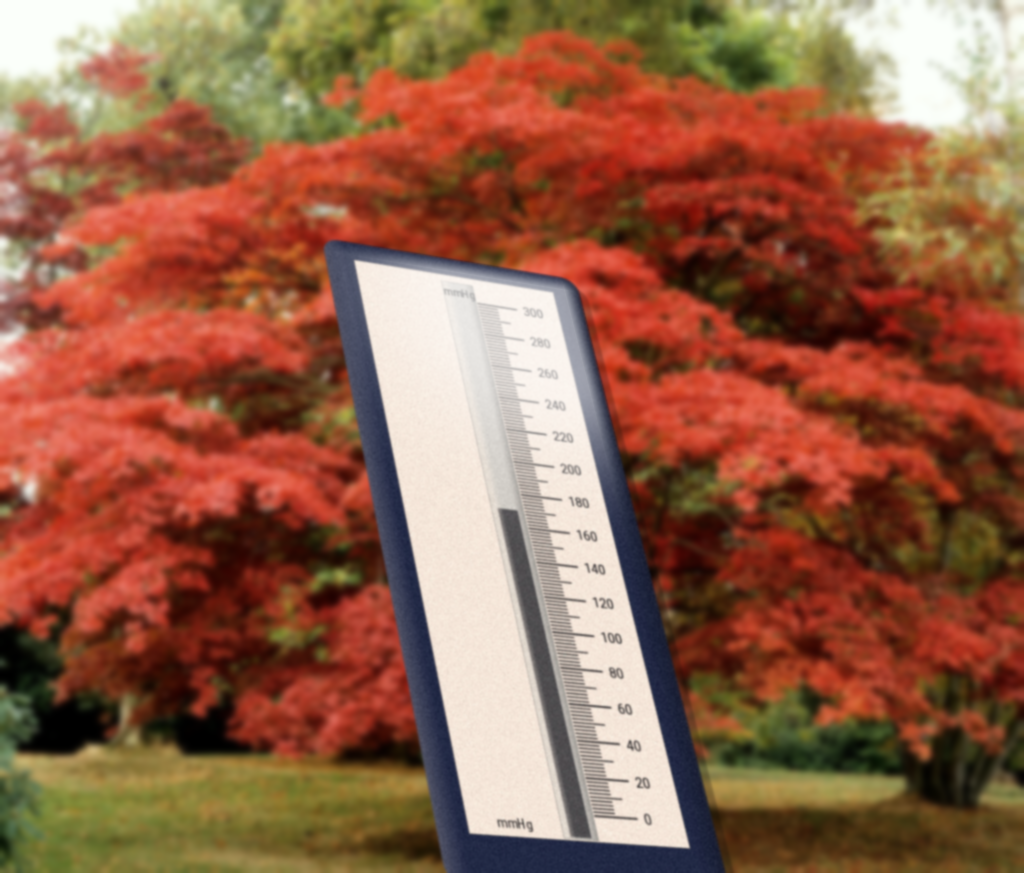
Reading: 170; mmHg
